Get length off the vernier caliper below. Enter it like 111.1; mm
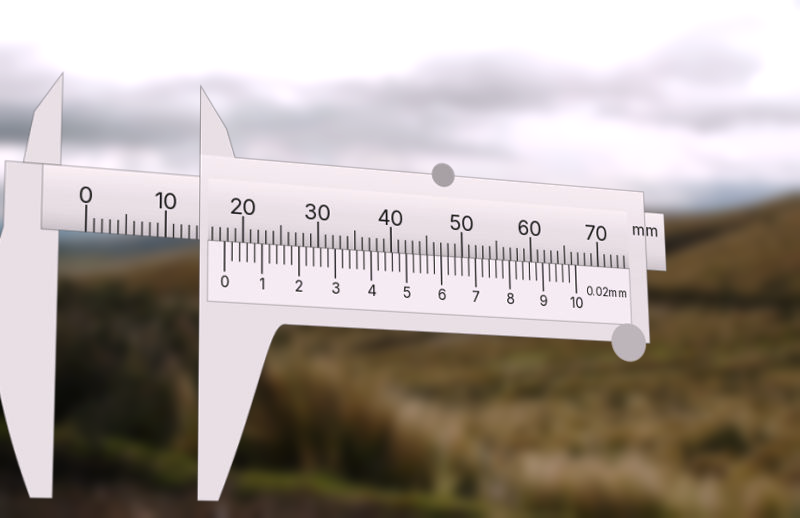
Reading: 17.6; mm
